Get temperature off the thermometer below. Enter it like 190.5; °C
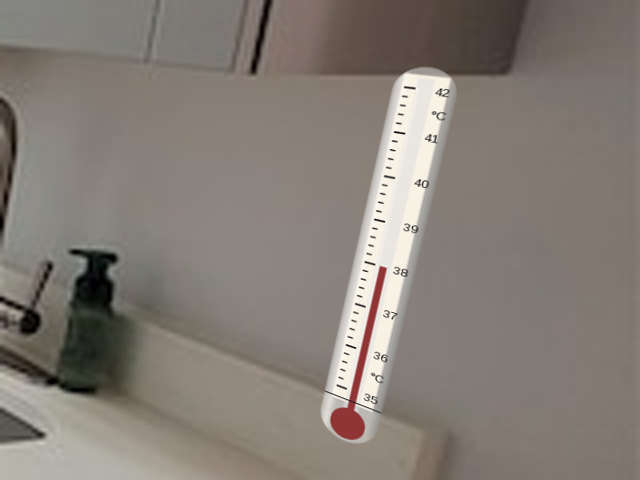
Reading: 38; °C
